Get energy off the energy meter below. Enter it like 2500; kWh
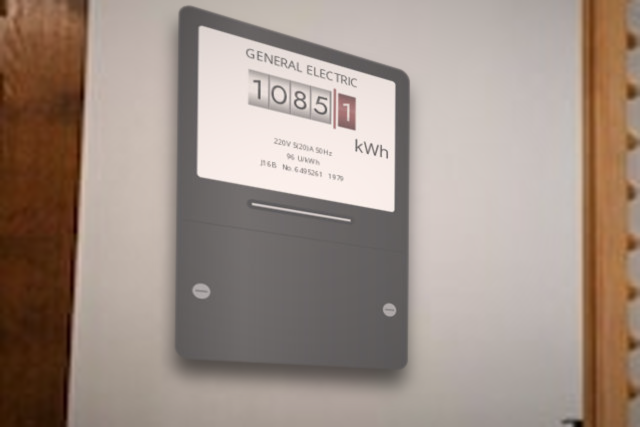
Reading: 1085.1; kWh
